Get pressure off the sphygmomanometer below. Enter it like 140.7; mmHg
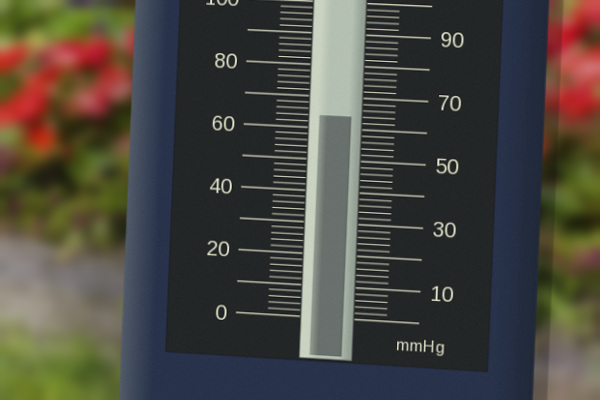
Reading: 64; mmHg
